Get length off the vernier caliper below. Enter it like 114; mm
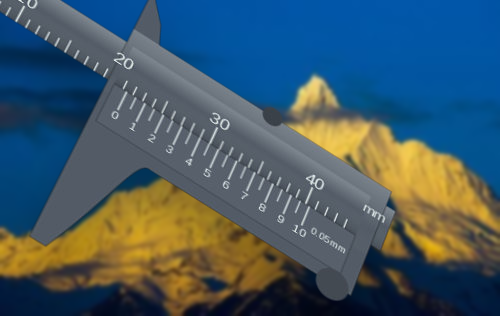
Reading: 21.4; mm
